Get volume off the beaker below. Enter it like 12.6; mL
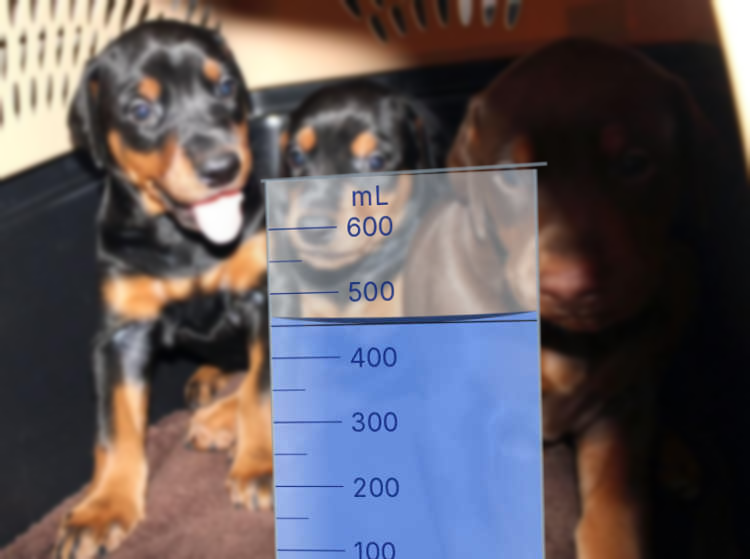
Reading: 450; mL
